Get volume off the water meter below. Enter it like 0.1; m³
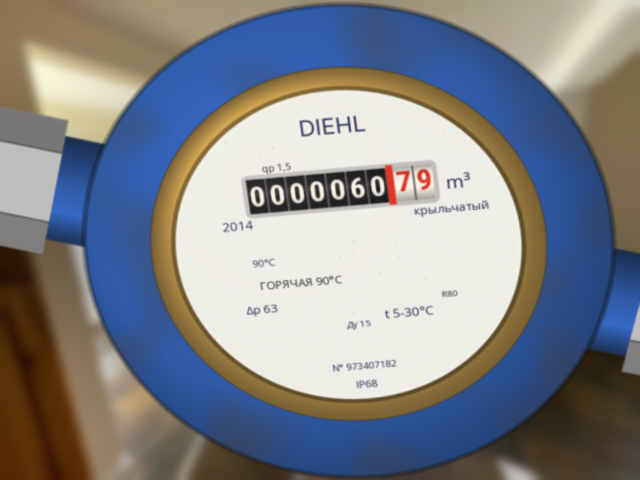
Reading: 60.79; m³
